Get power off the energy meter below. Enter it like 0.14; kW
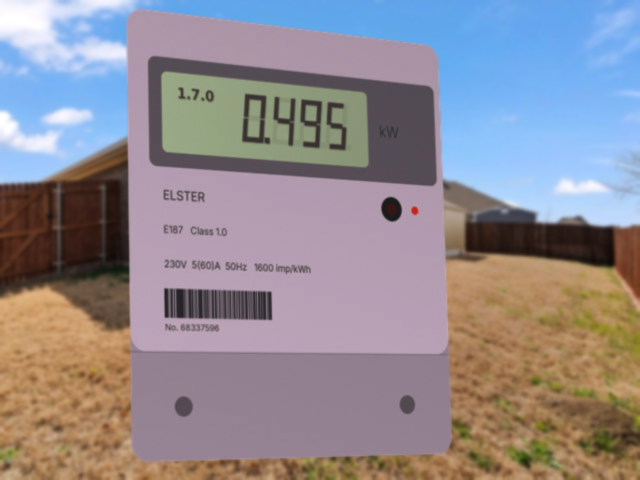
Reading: 0.495; kW
